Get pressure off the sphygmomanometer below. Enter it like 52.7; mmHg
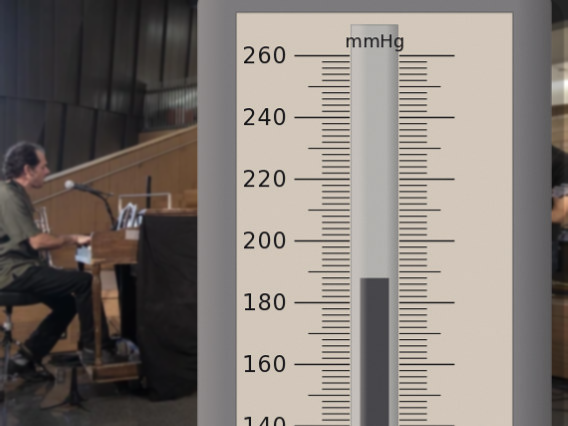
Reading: 188; mmHg
